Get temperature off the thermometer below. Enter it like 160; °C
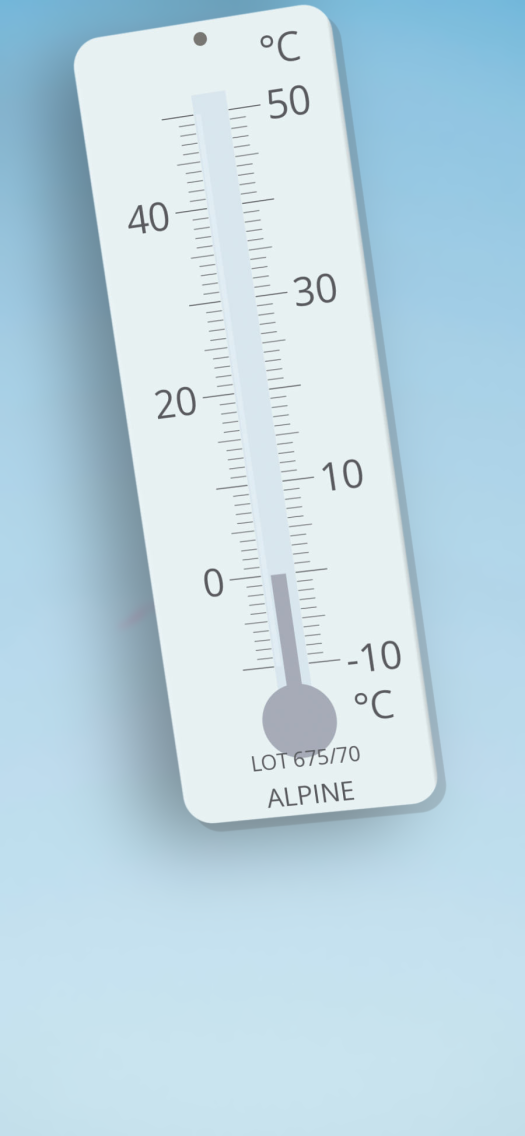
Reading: 0; °C
